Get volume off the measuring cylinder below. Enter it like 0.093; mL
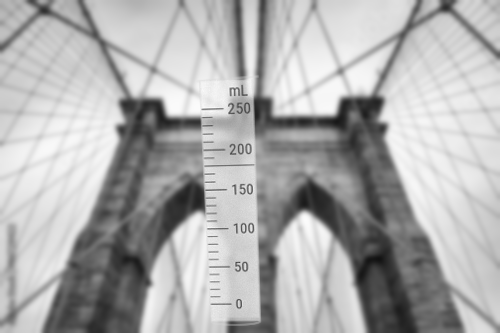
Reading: 180; mL
